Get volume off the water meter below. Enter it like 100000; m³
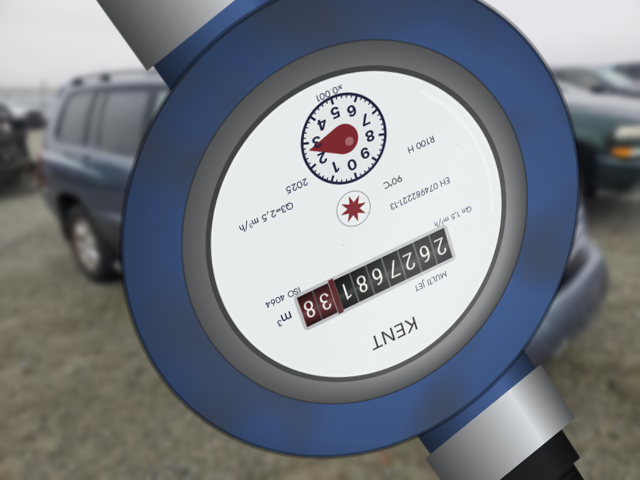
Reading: 2627681.382; m³
